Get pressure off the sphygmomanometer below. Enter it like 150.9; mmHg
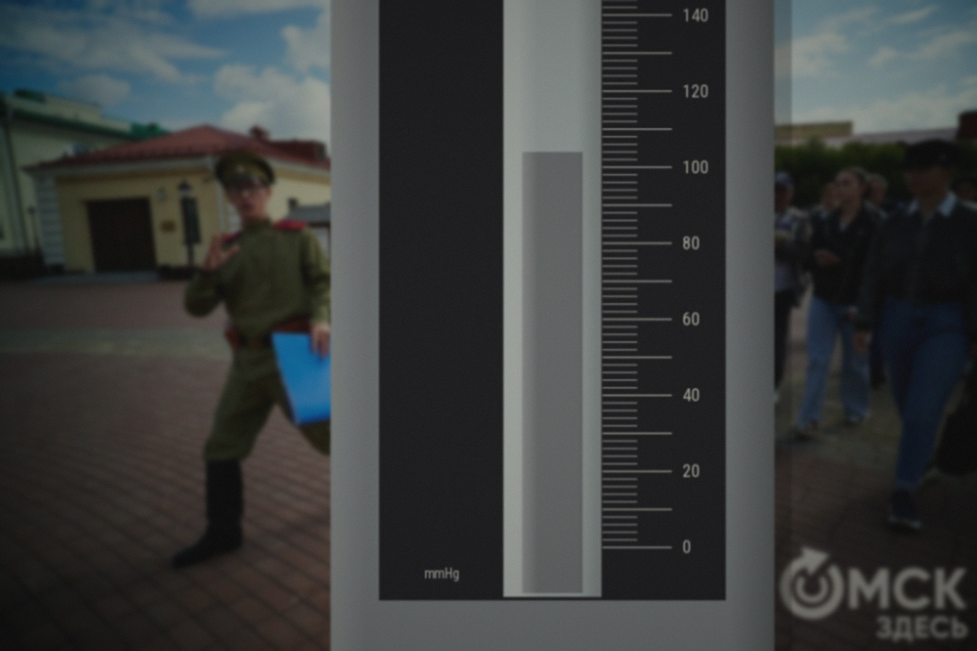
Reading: 104; mmHg
